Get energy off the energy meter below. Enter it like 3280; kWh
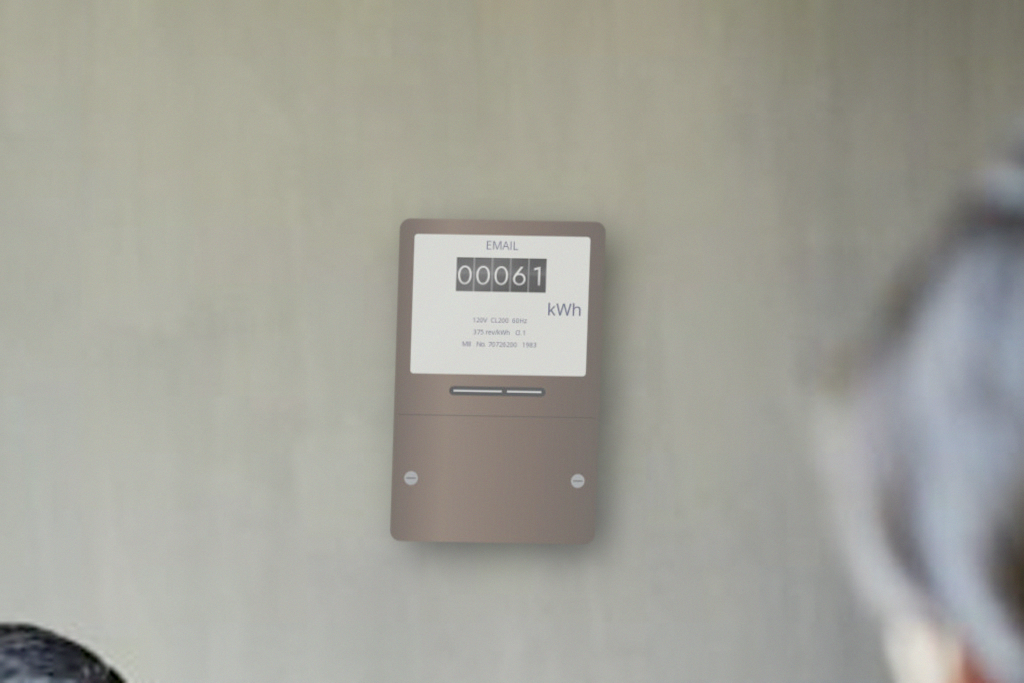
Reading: 61; kWh
